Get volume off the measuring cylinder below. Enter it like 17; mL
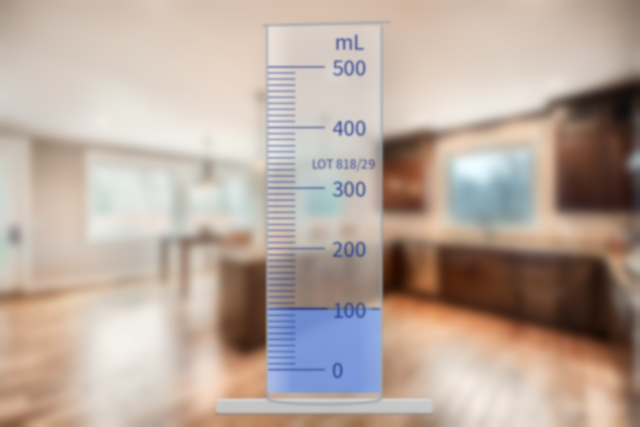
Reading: 100; mL
